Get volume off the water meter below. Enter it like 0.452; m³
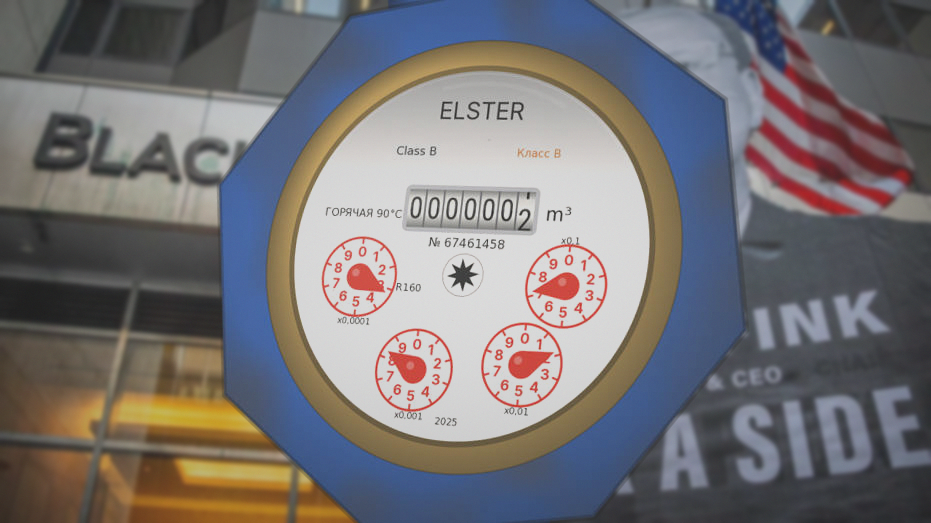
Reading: 1.7183; m³
